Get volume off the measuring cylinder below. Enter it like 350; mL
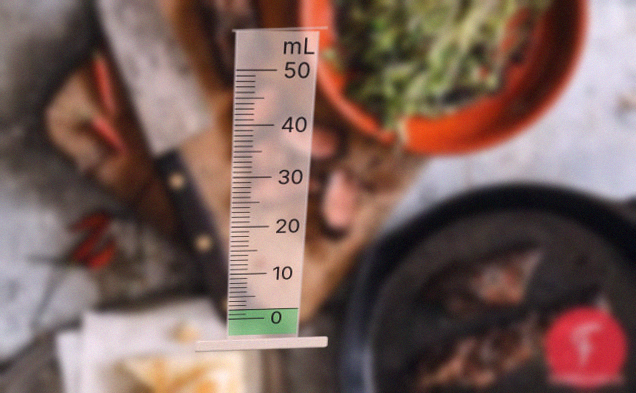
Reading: 2; mL
